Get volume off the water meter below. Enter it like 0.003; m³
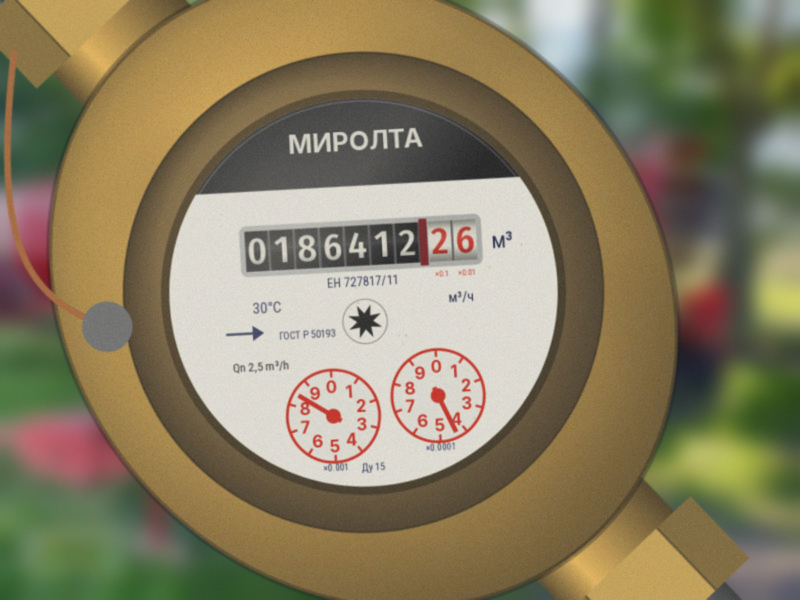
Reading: 186412.2684; m³
